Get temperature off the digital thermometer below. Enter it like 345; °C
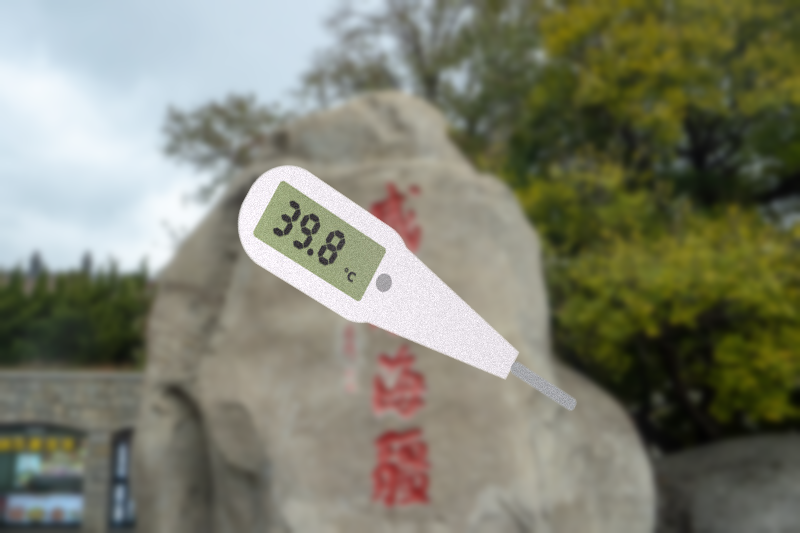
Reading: 39.8; °C
